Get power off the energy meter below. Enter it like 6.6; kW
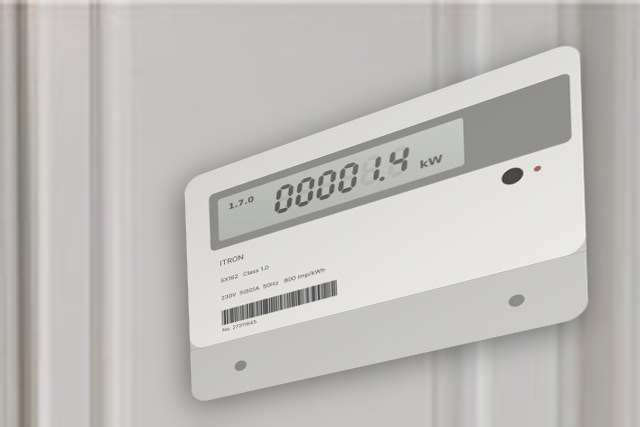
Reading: 1.4; kW
